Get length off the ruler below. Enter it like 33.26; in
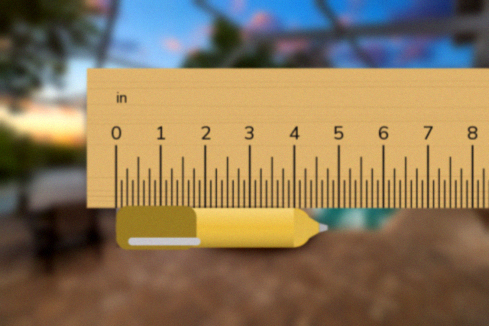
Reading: 4.75; in
